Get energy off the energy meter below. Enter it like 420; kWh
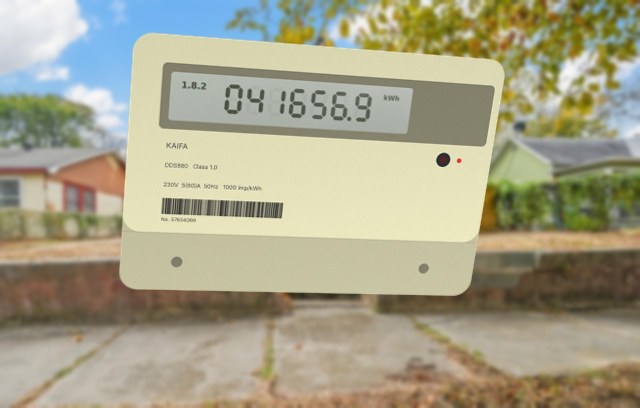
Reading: 41656.9; kWh
